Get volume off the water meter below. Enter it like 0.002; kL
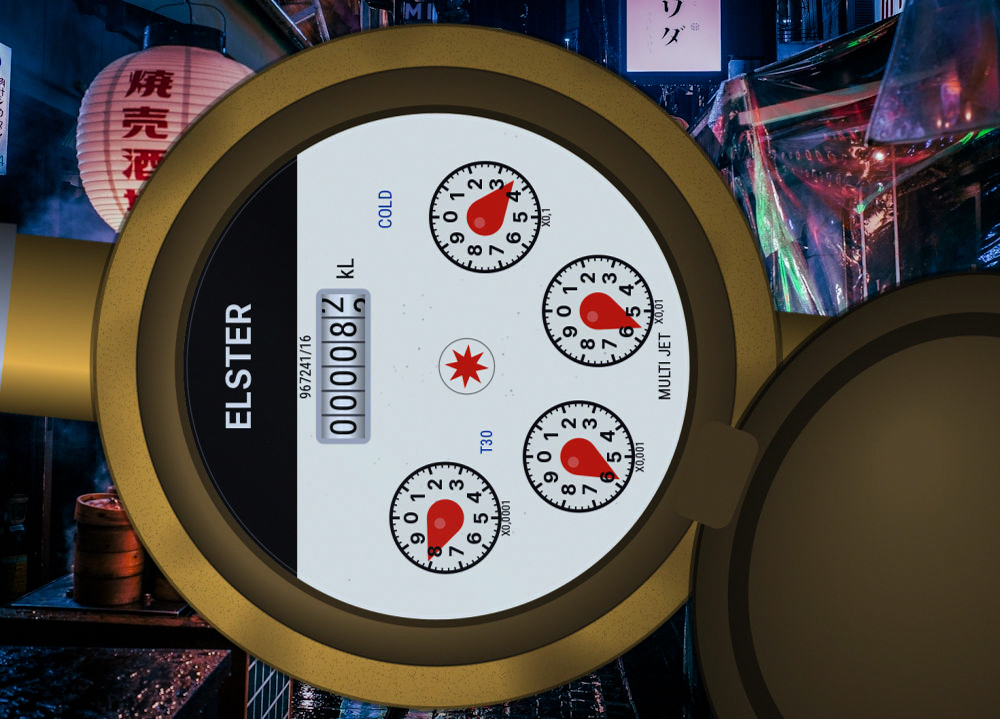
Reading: 82.3558; kL
